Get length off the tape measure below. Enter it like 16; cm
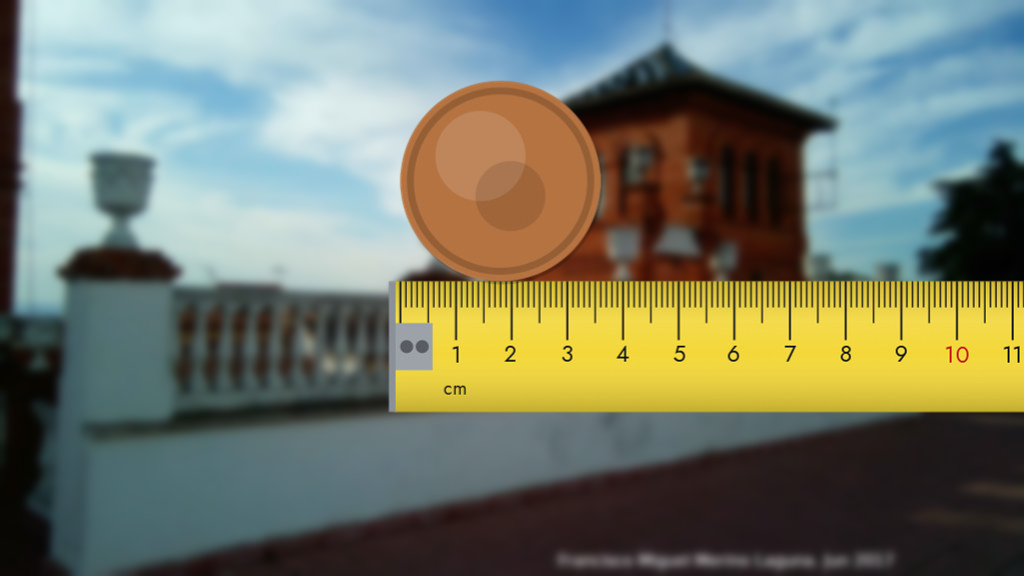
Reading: 3.6; cm
